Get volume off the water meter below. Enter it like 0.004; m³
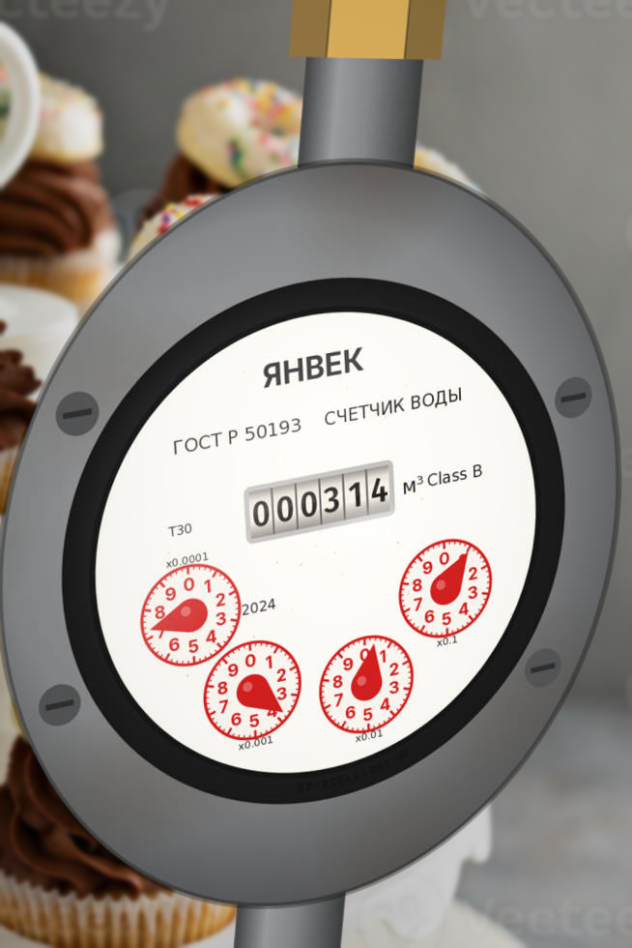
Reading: 314.1037; m³
